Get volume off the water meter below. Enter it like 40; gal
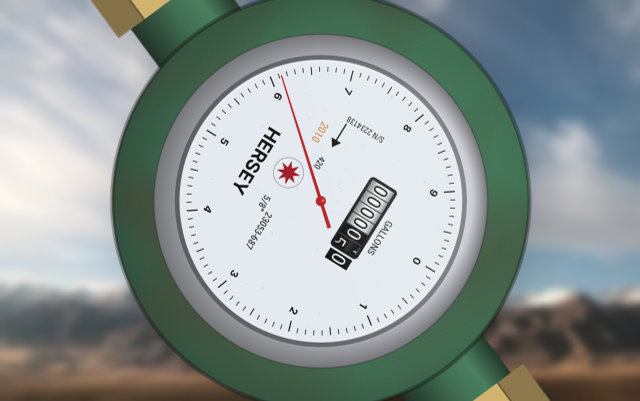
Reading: 46.1; gal
